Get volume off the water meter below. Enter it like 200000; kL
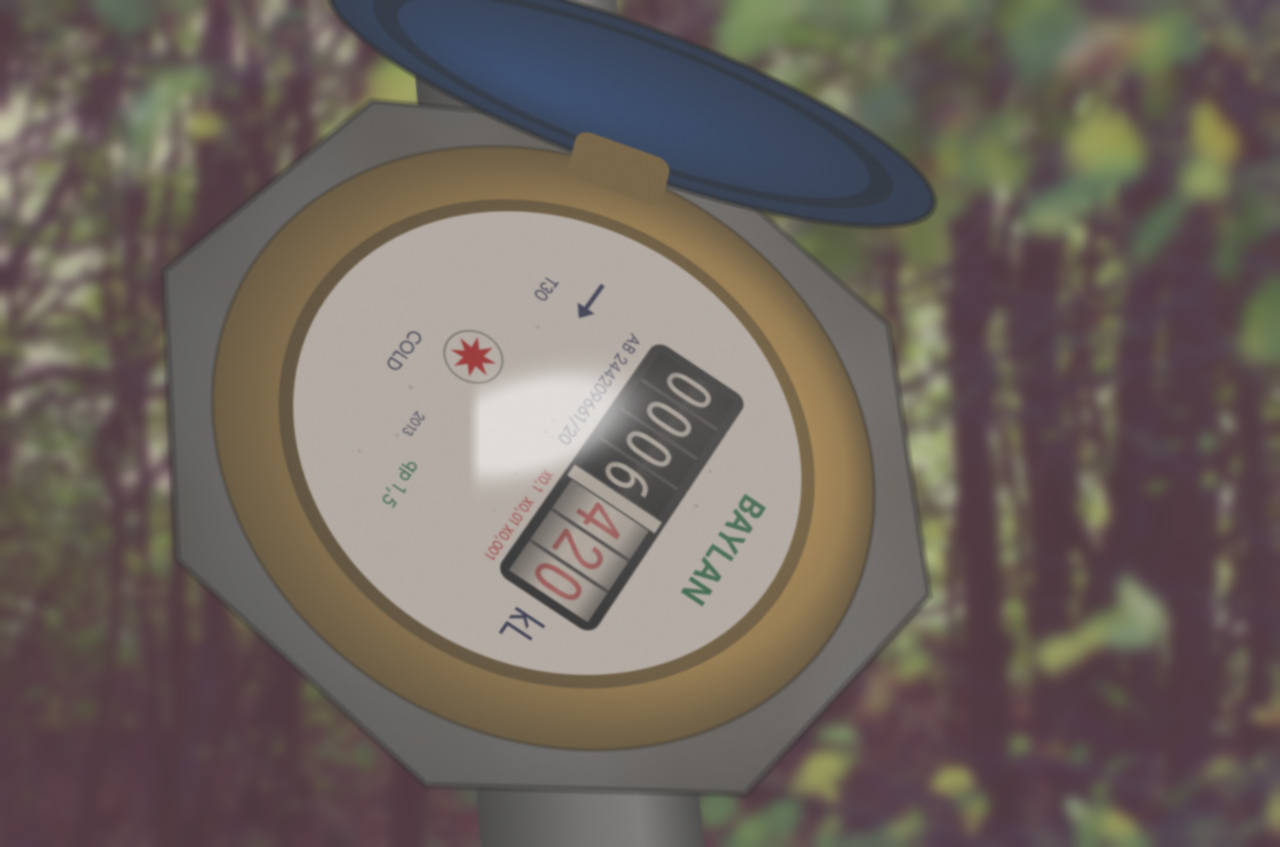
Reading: 6.420; kL
